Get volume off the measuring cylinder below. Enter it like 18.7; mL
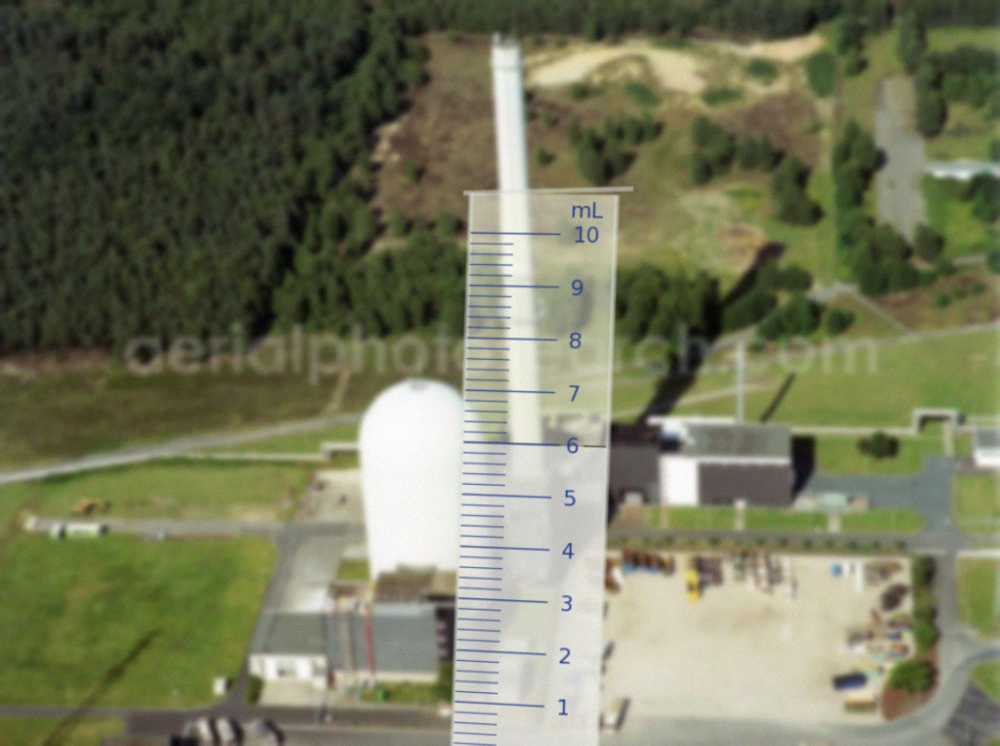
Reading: 6; mL
